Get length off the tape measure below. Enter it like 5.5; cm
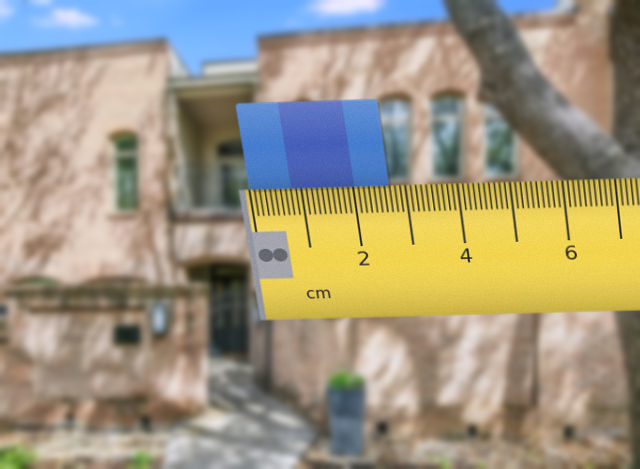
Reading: 2.7; cm
